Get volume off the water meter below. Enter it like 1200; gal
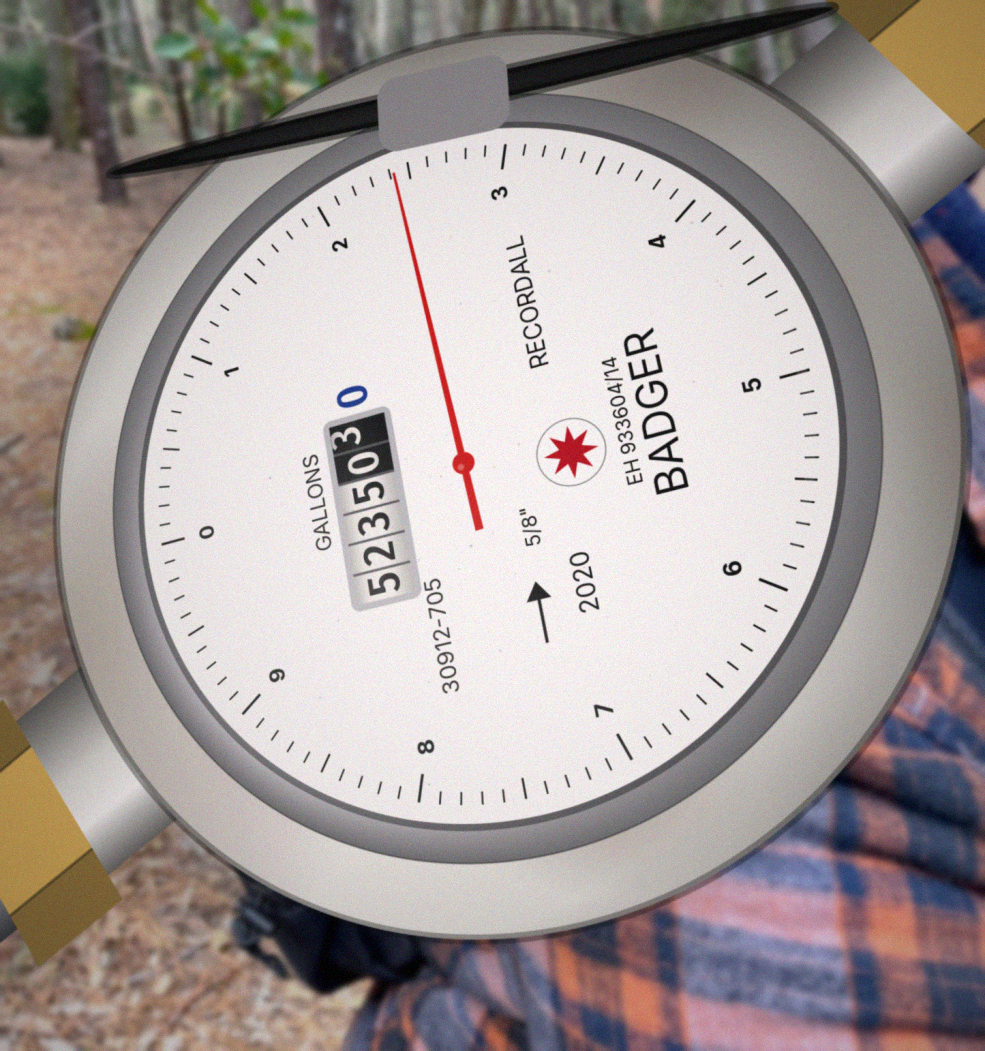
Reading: 5235032.4; gal
